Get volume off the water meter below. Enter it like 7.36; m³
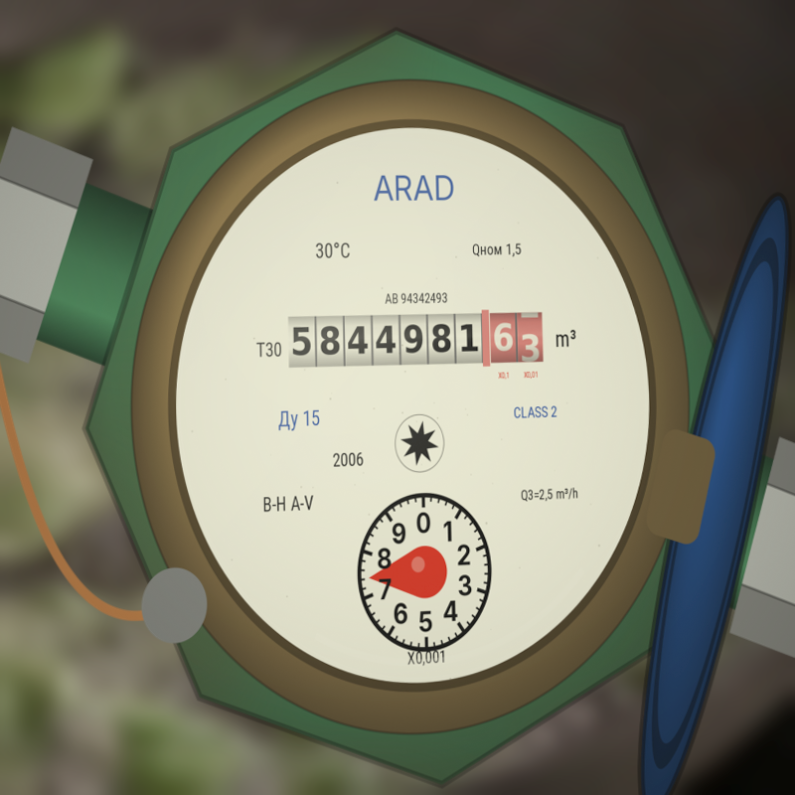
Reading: 5844981.627; m³
